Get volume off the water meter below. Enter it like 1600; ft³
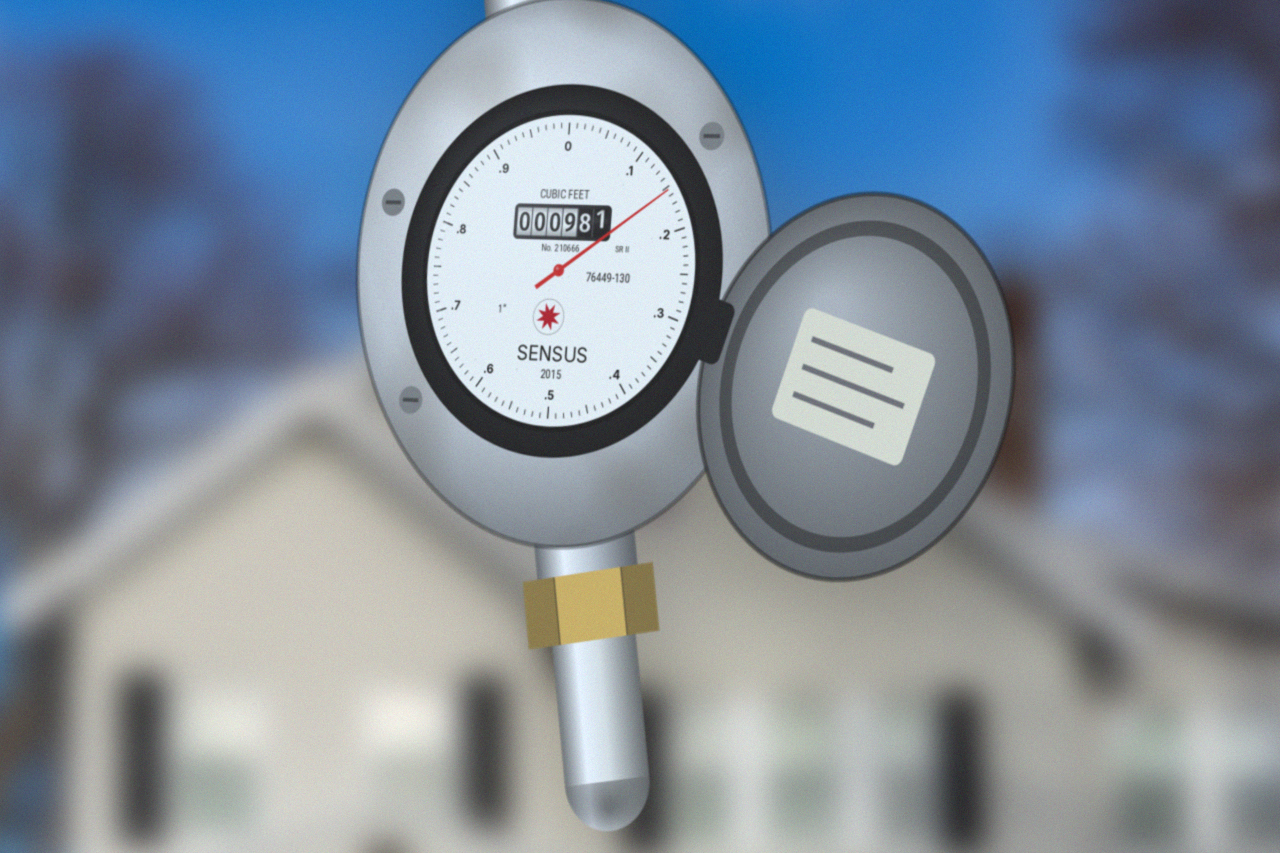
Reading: 981.15; ft³
